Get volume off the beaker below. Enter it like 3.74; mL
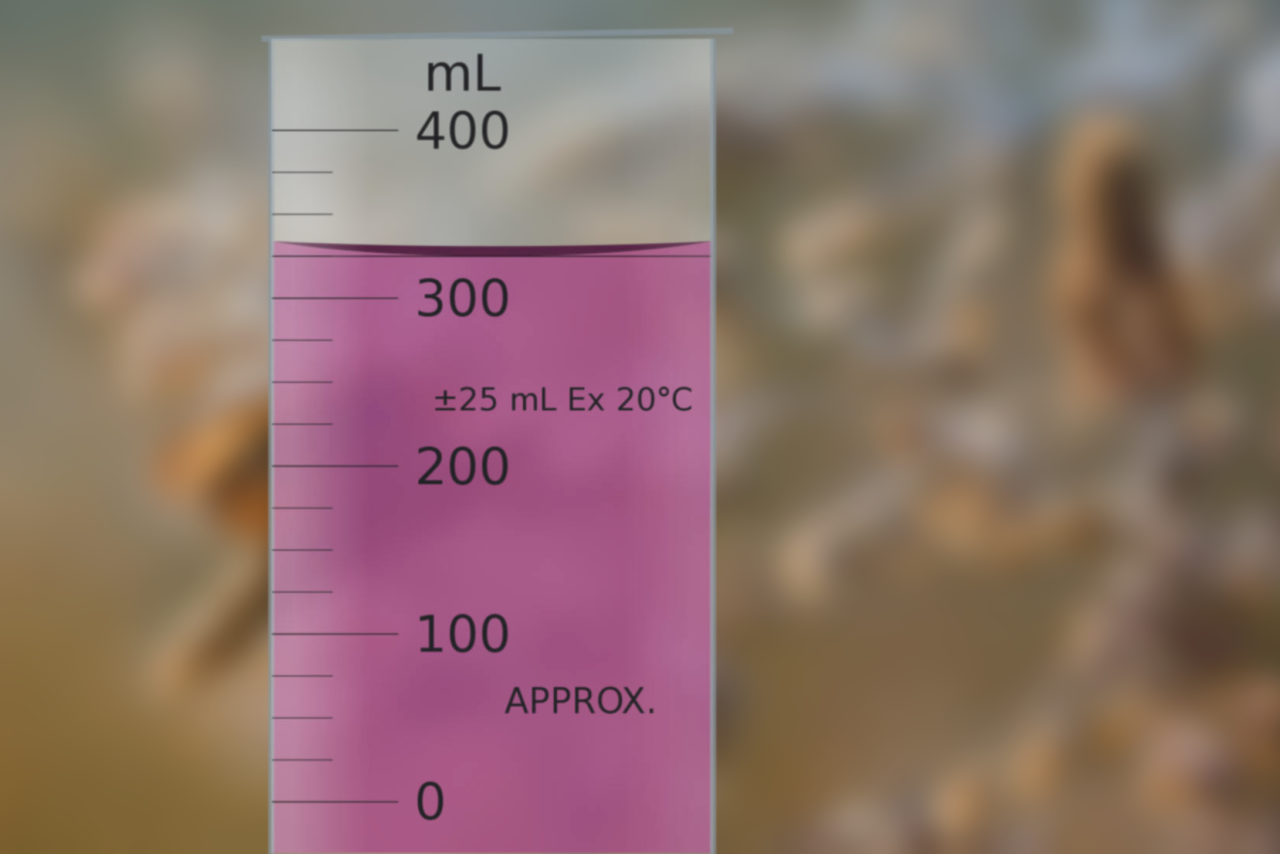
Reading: 325; mL
